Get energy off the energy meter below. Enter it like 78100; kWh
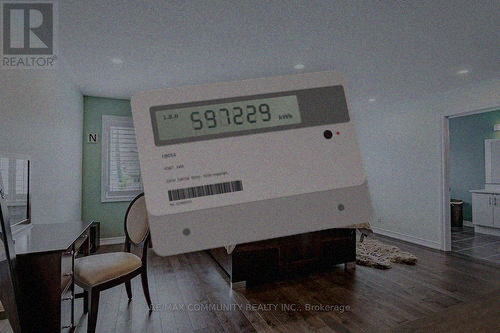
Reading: 597229; kWh
